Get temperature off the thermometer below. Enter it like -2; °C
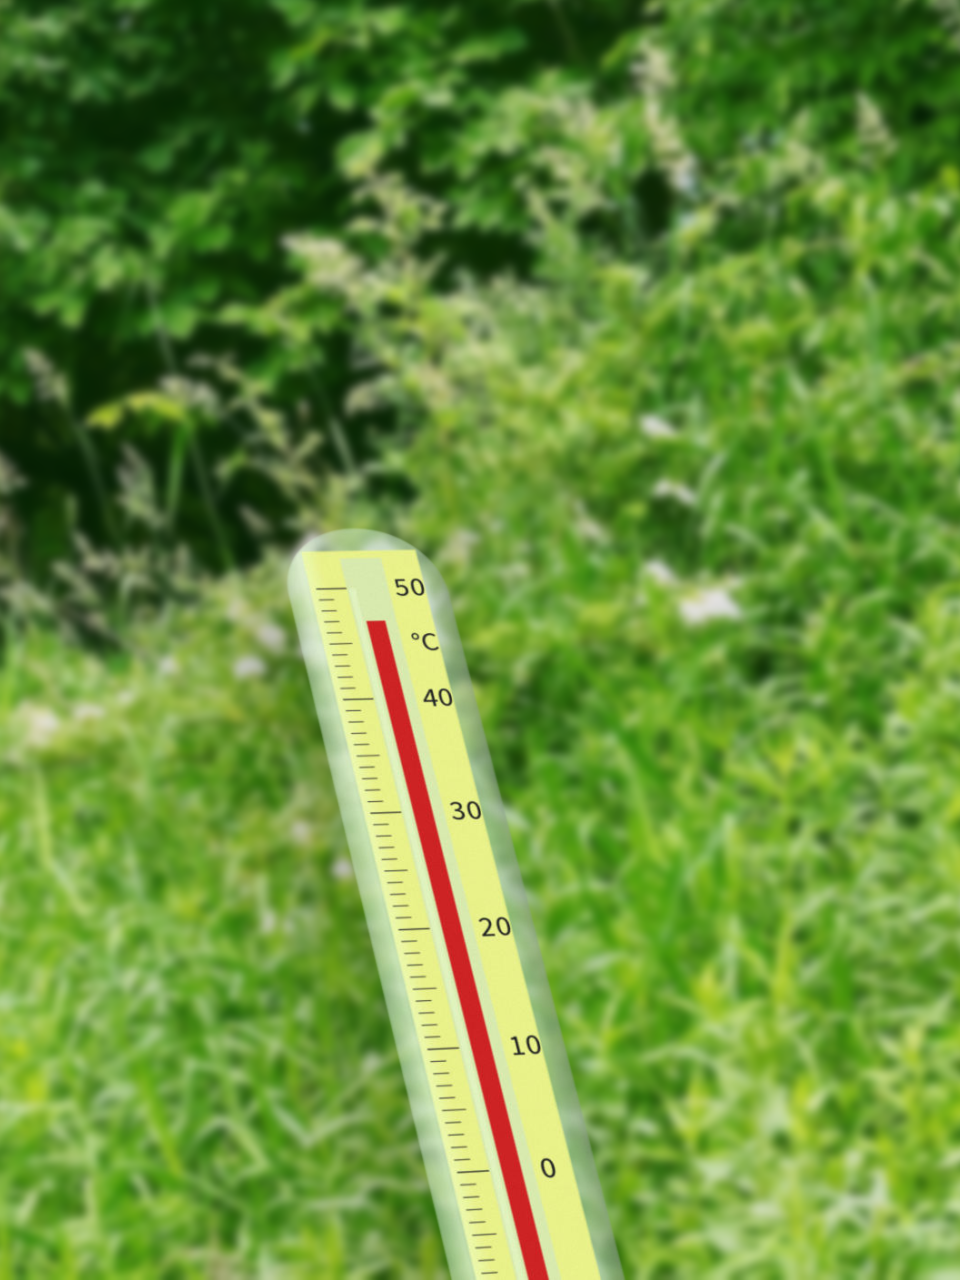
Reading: 47; °C
